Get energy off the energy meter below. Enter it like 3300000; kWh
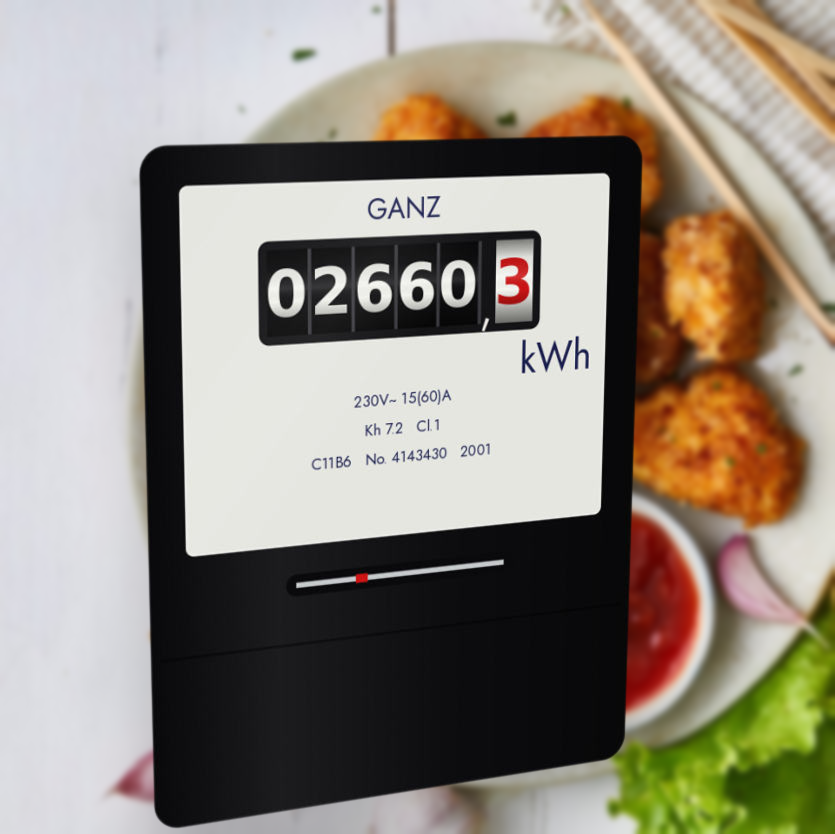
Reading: 2660.3; kWh
